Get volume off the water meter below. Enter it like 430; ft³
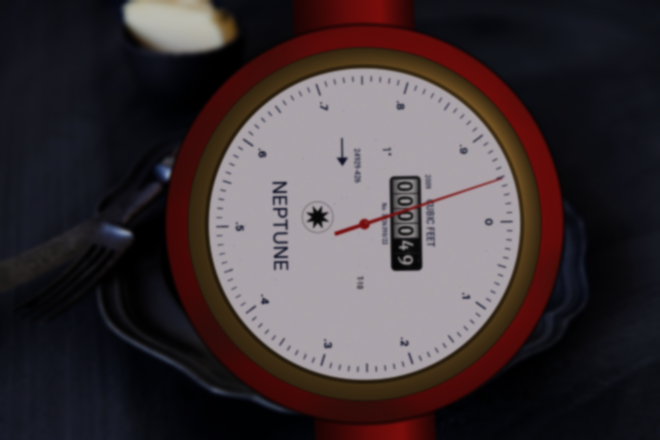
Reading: 48.95; ft³
